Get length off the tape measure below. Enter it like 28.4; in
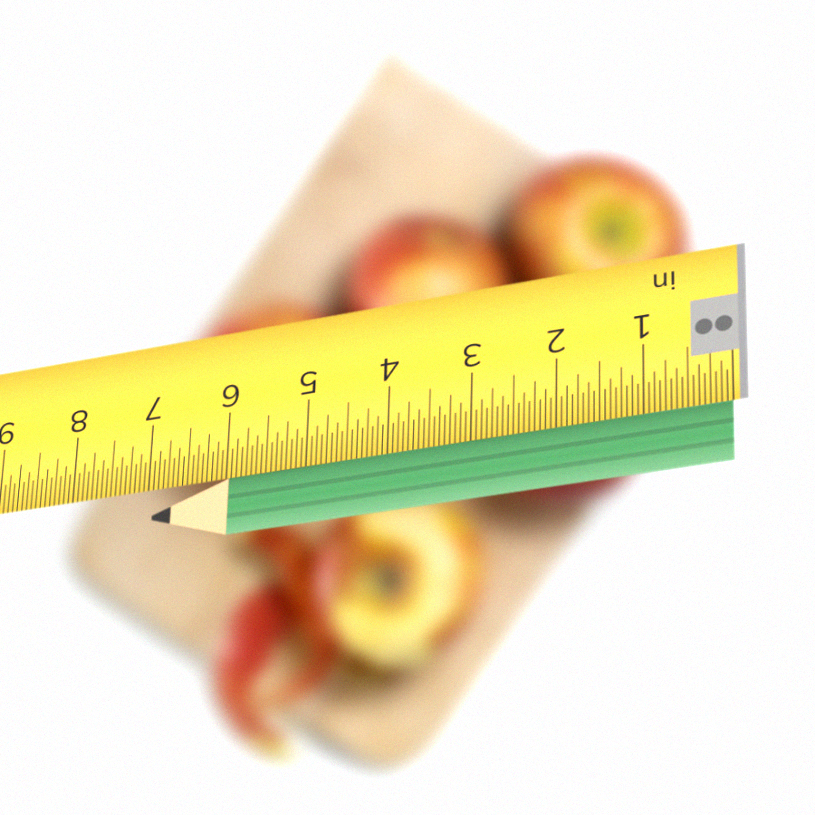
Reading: 6.9375; in
